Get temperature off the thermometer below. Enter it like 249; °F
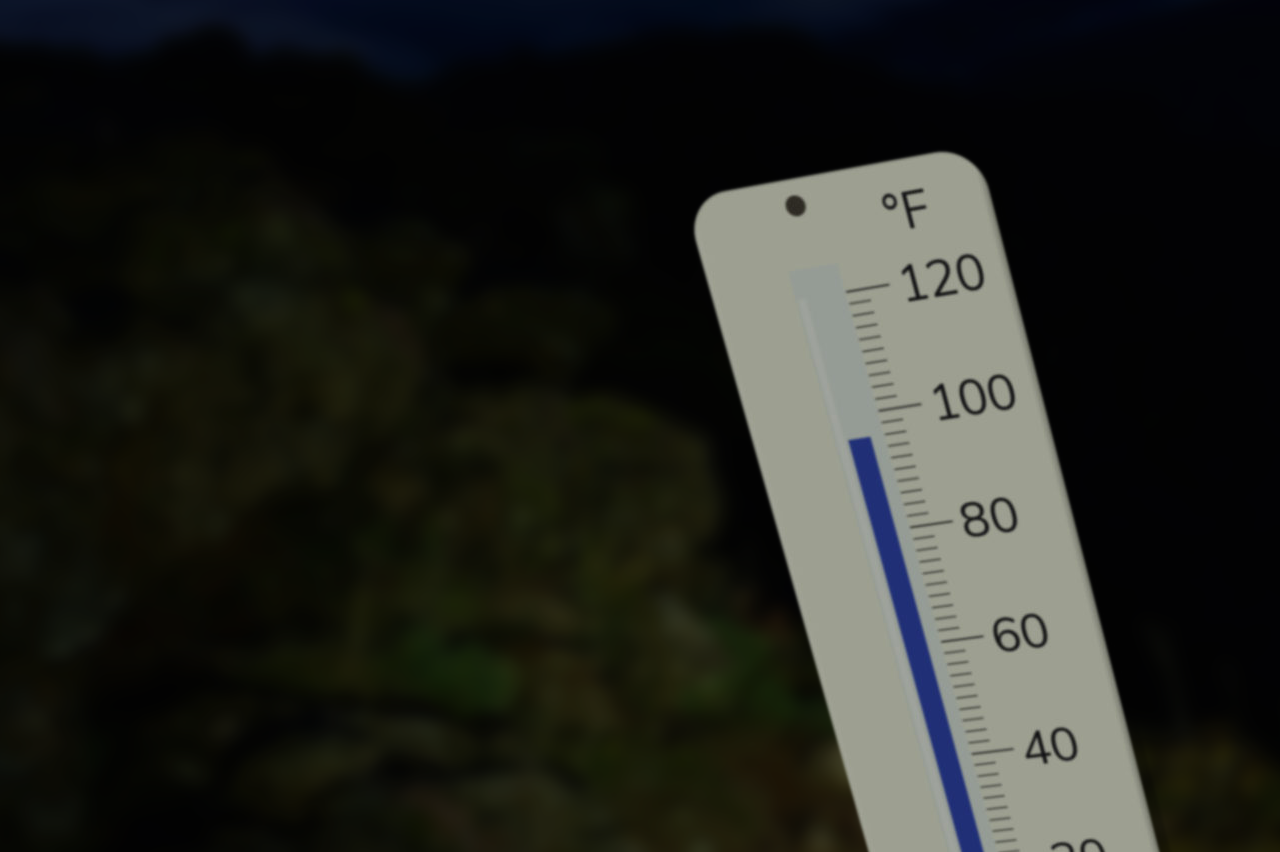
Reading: 96; °F
